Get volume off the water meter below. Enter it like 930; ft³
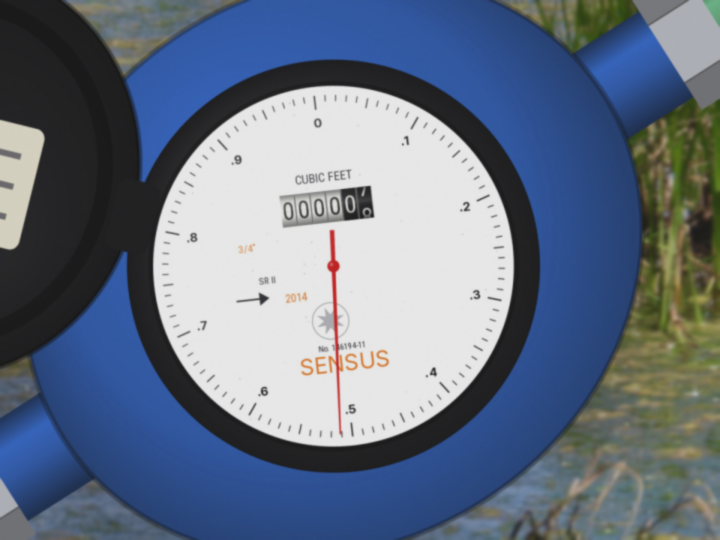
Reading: 7.51; ft³
